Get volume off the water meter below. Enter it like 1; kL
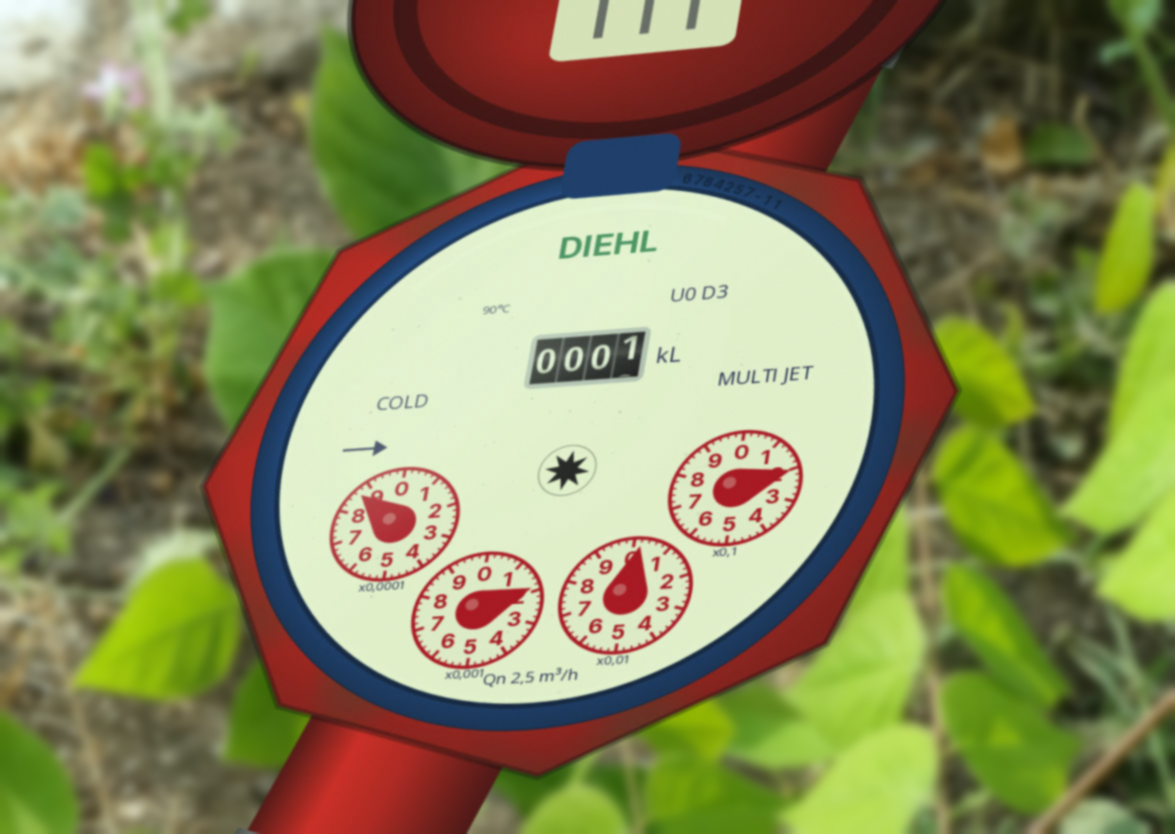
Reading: 1.2018; kL
